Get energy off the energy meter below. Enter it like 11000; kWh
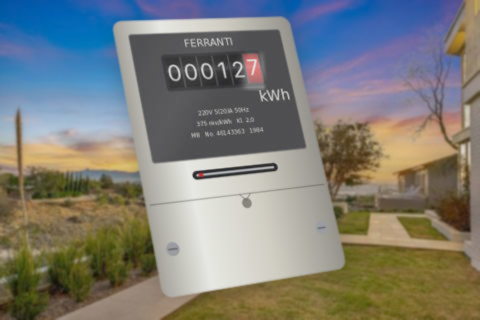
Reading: 12.7; kWh
